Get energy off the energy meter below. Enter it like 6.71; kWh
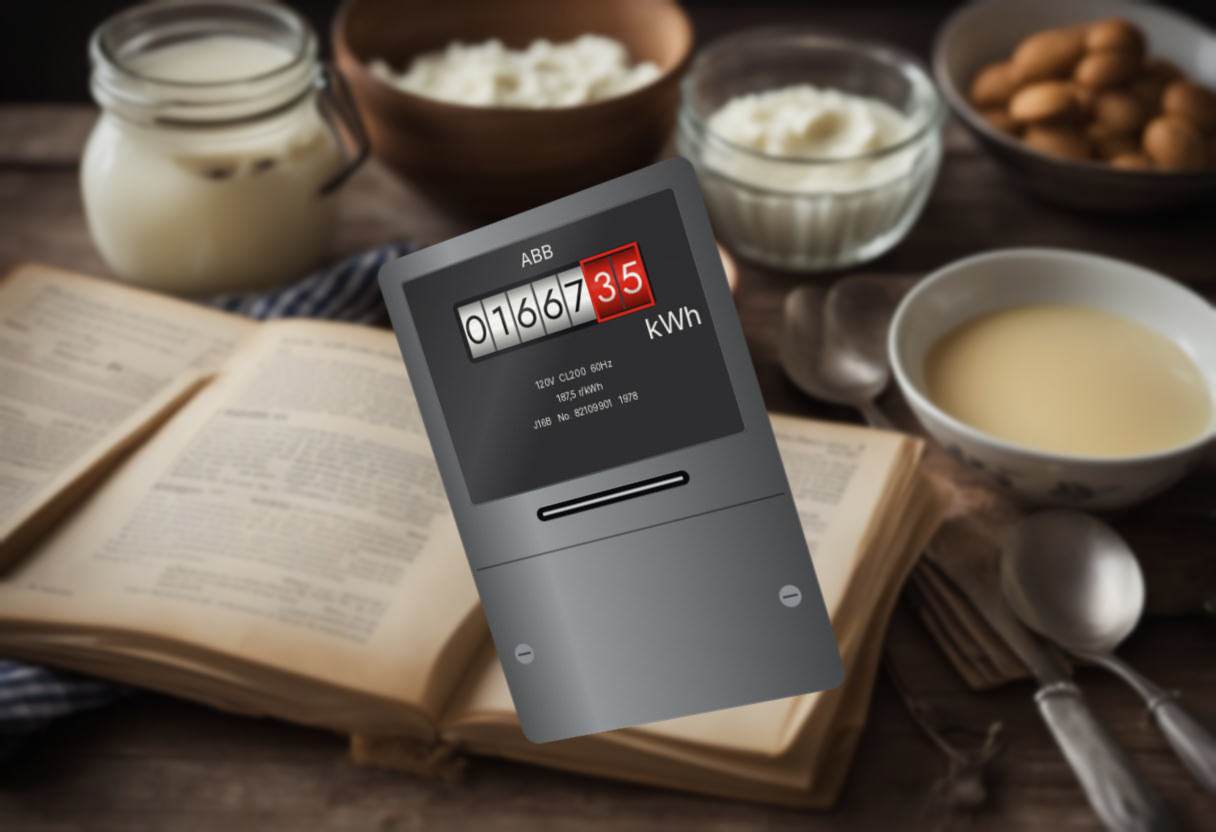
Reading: 1667.35; kWh
